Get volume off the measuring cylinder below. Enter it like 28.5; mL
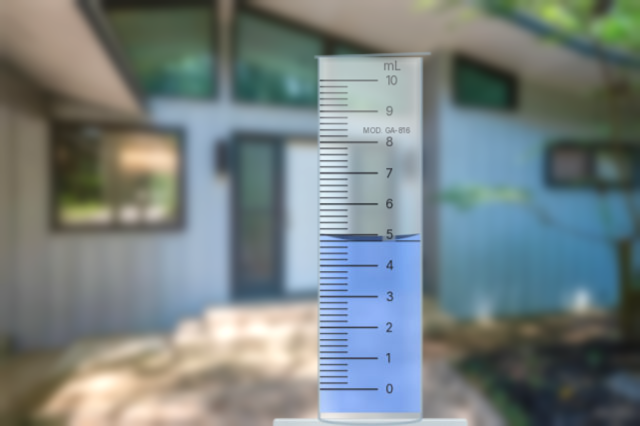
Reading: 4.8; mL
